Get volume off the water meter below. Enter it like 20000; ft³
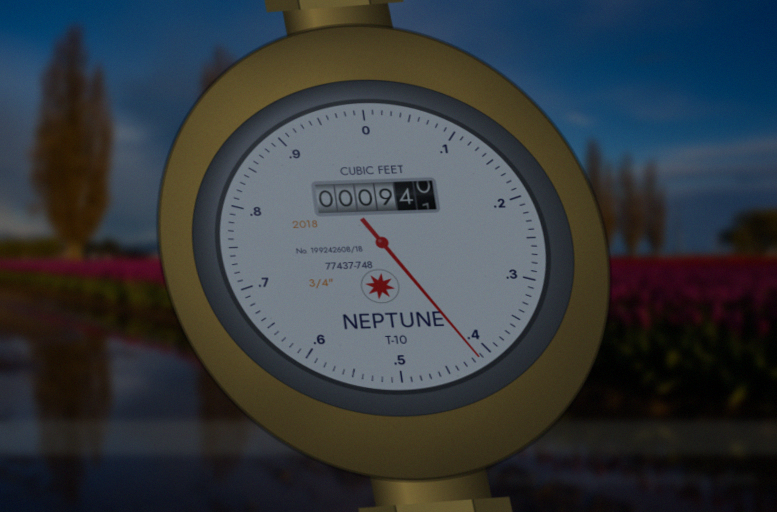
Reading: 940.41; ft³
